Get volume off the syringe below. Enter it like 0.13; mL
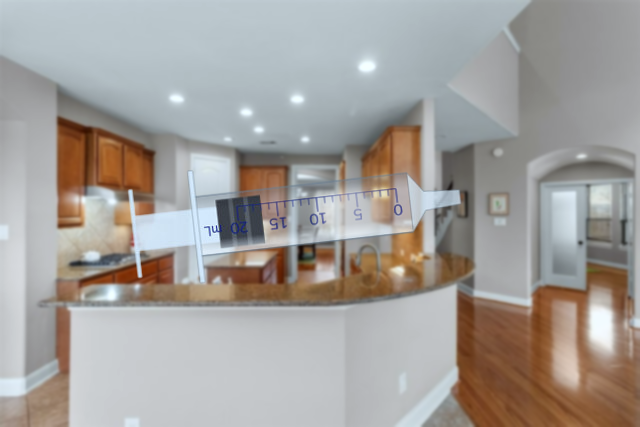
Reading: 17; mL
